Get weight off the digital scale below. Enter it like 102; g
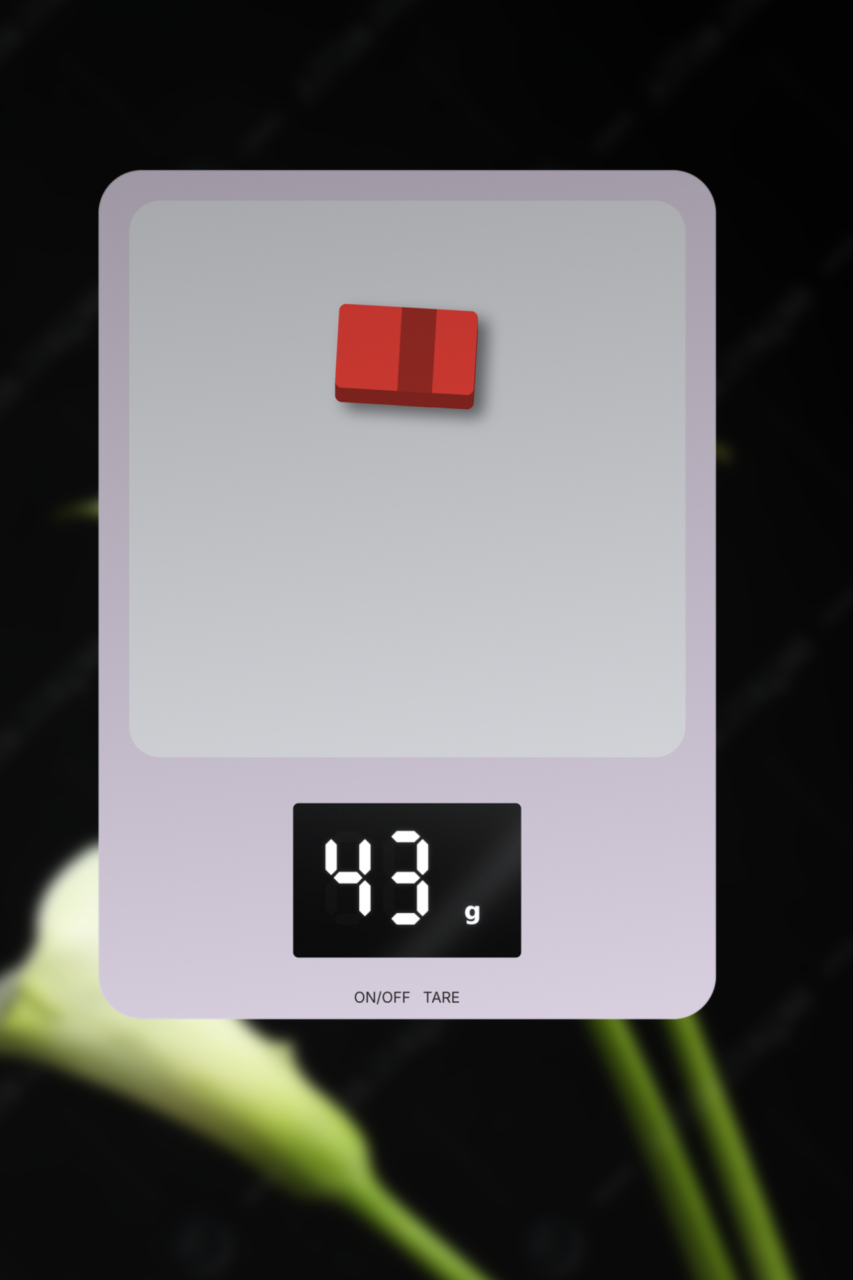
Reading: 43; g
